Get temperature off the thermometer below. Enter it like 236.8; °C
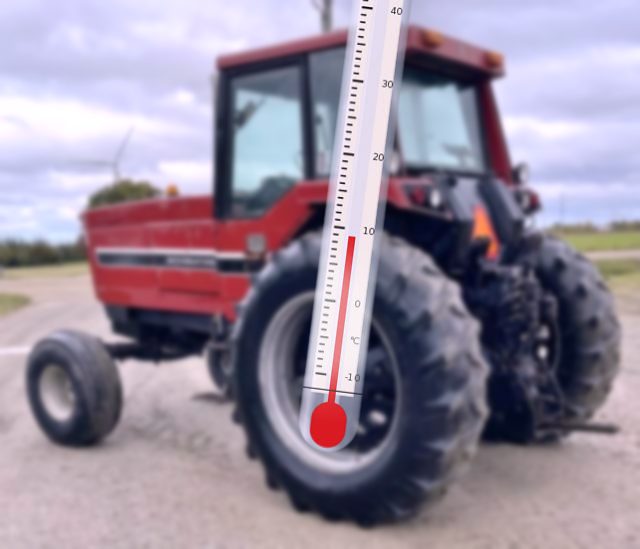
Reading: 9; °C
